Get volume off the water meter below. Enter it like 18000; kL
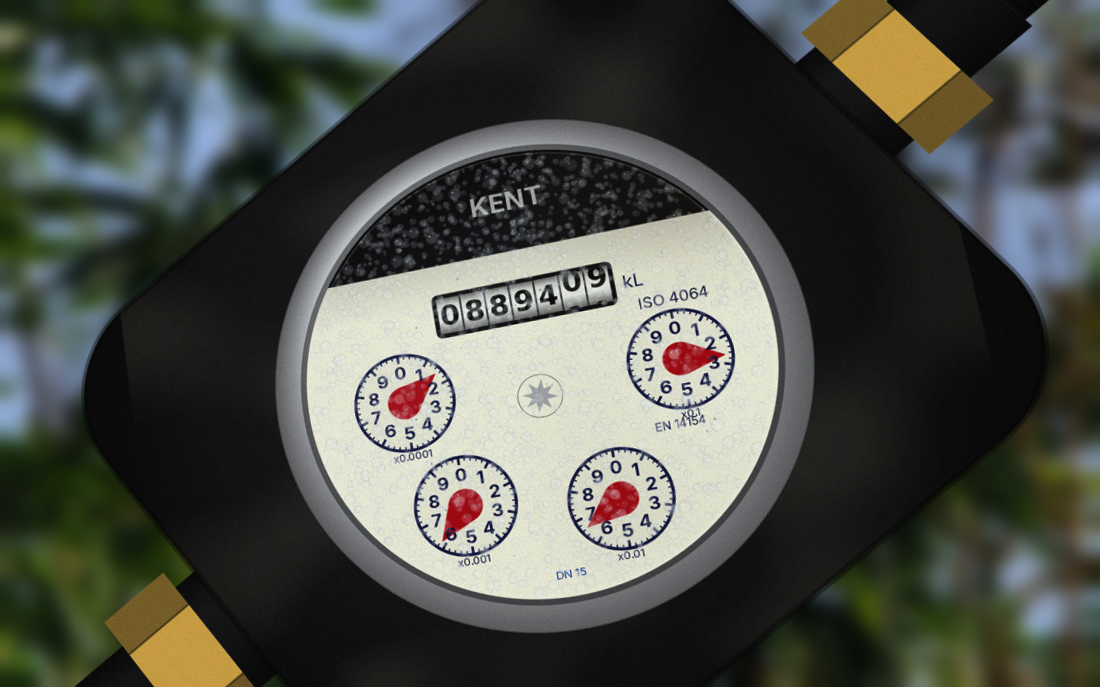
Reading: 889409.2661; kL
